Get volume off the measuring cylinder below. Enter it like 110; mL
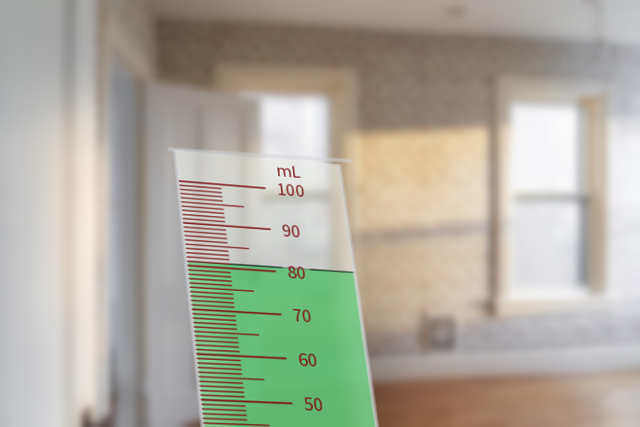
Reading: 81; mL
